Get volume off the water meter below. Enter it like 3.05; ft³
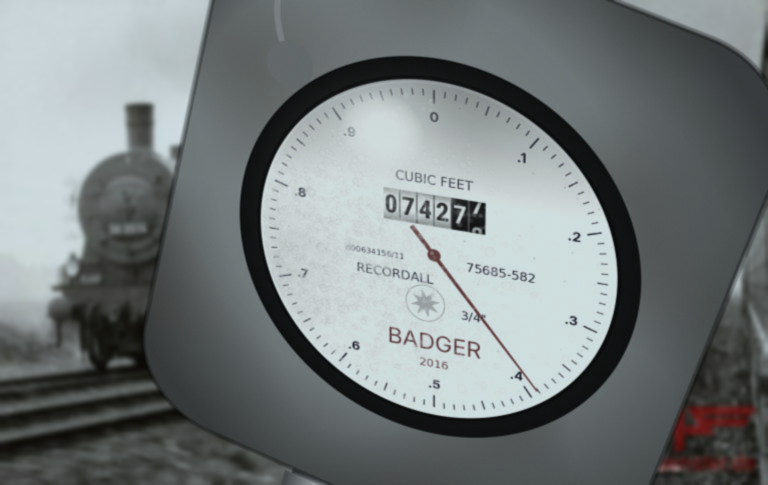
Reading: 74277.39; ft³
